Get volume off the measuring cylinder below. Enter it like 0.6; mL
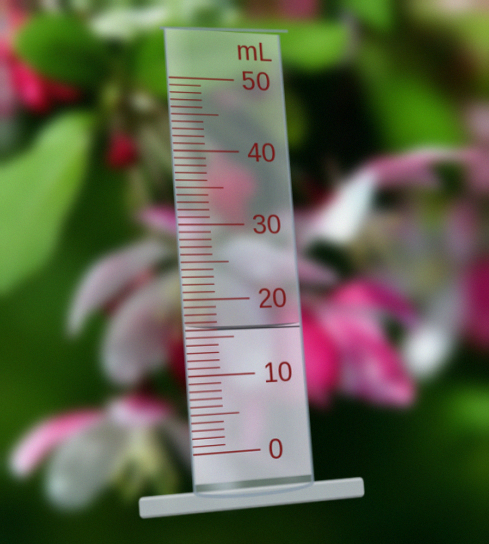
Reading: 16; mL
